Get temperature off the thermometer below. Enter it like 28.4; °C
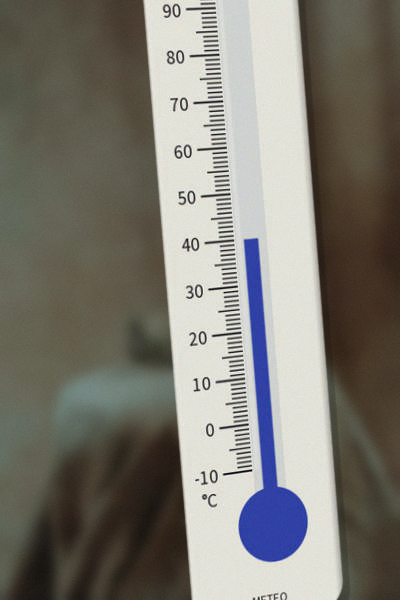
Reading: 40; °C
